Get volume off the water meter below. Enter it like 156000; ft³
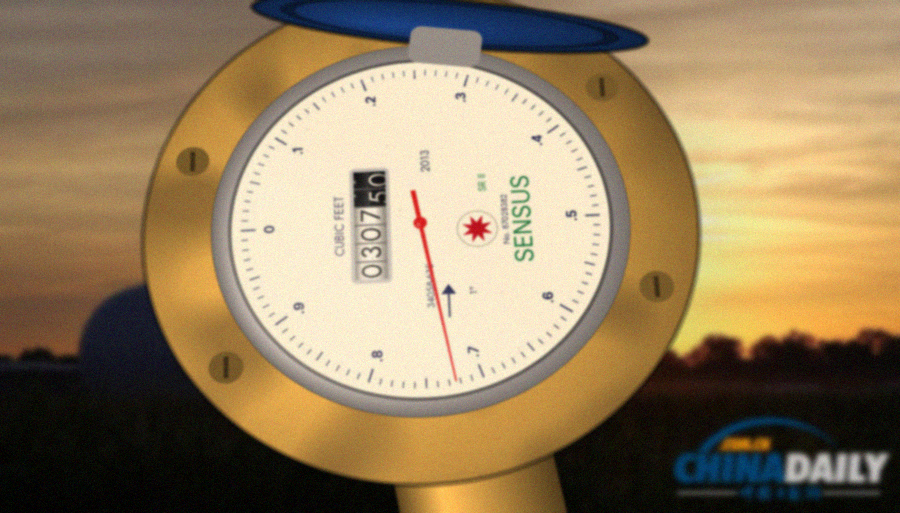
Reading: 30749.72; ft³
